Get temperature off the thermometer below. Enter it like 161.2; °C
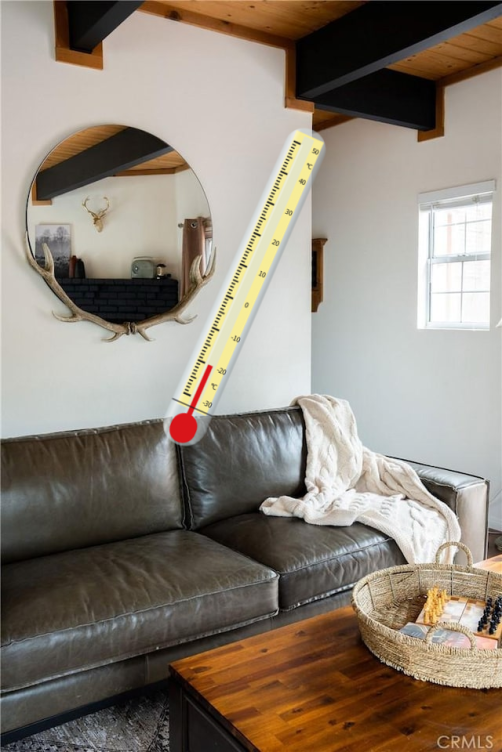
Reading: -20; °C
